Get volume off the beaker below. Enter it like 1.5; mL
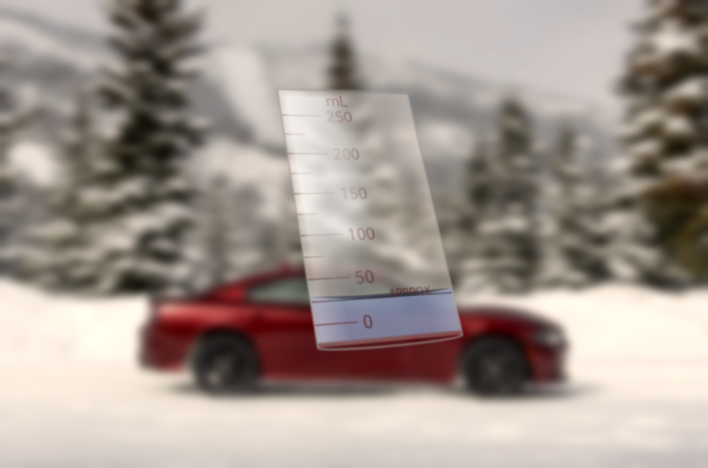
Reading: 25; mL
